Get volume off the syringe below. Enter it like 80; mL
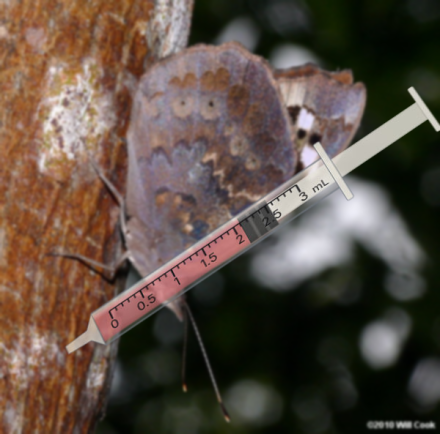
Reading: 2.1; mL
